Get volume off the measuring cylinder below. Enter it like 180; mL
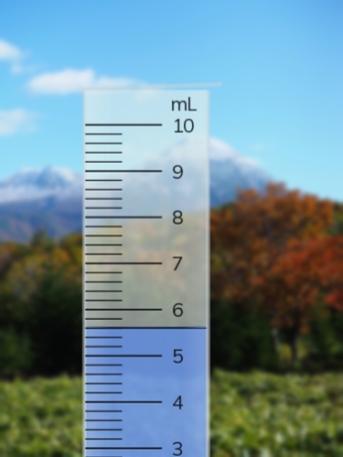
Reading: 5.6; mL
